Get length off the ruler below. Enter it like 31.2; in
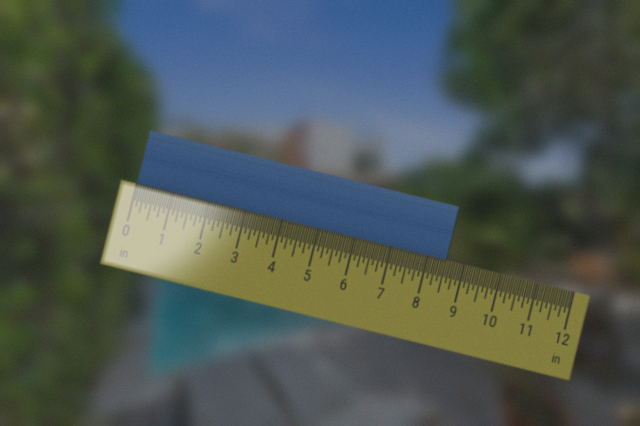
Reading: 8.5; in
